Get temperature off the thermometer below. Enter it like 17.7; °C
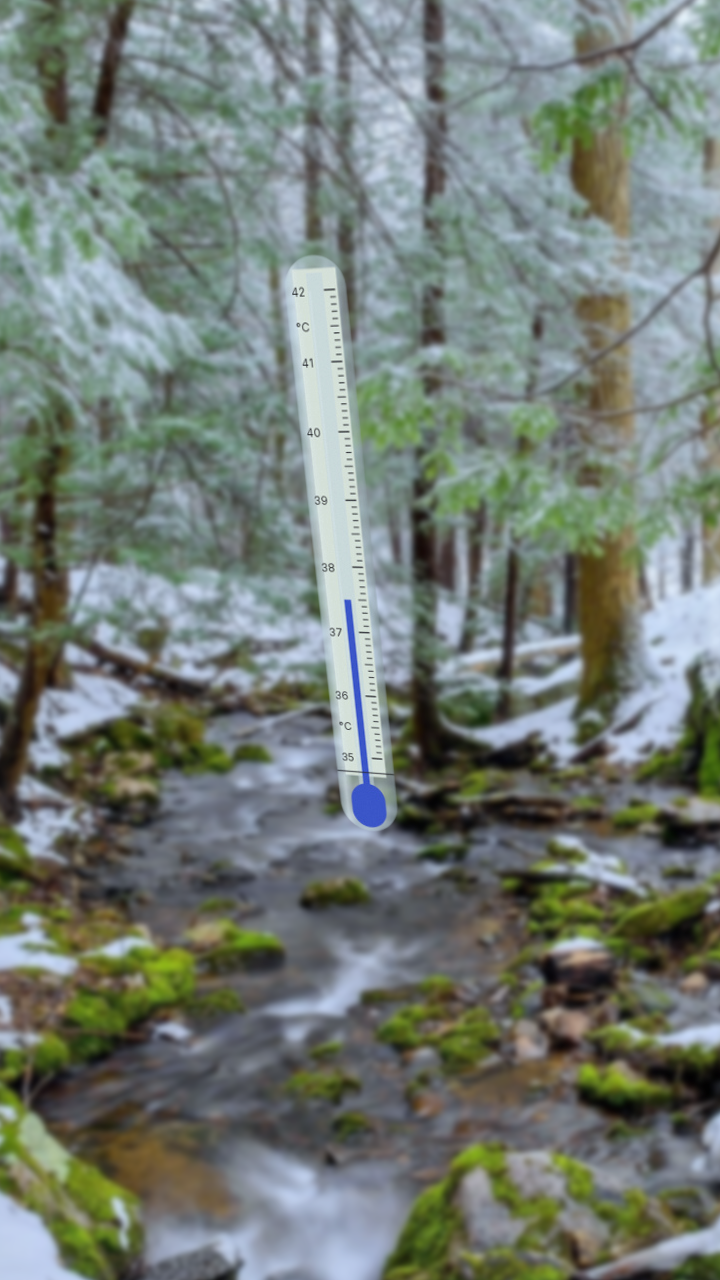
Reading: 37.5; °C
